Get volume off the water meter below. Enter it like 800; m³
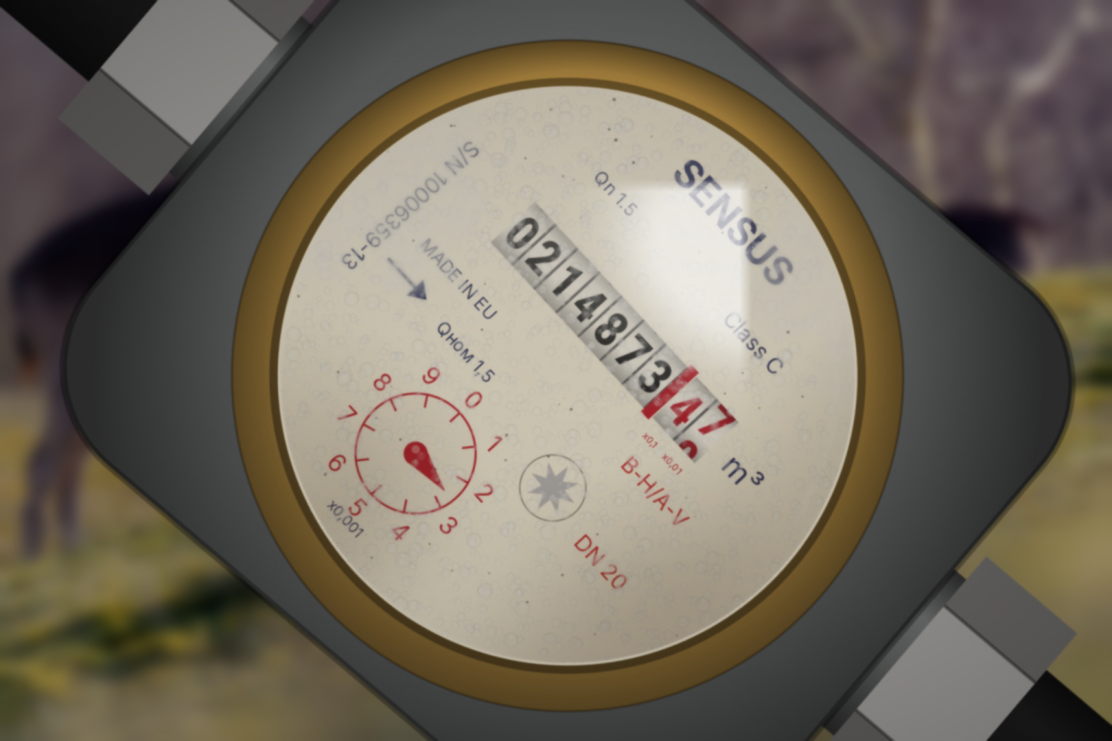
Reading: 214873.472; m³
